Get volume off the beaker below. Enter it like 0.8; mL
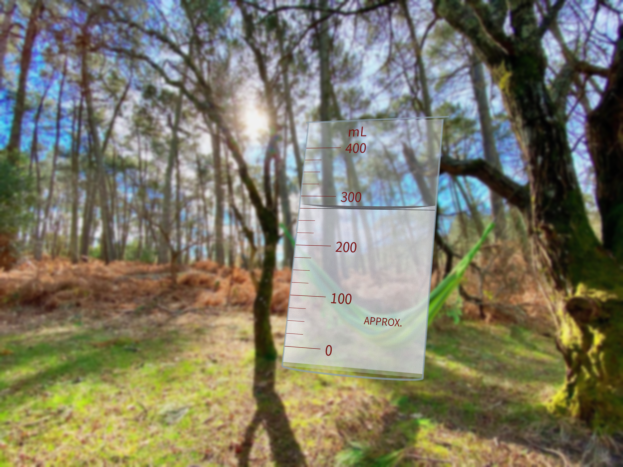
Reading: 275; mL
